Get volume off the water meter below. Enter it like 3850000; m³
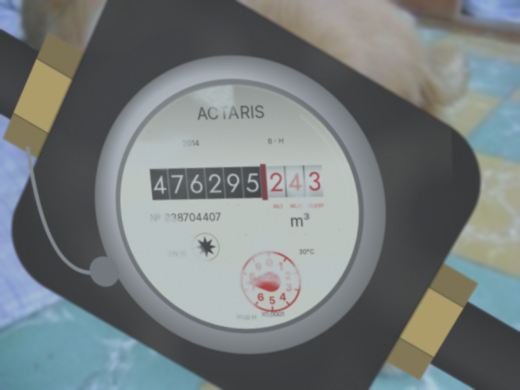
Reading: 476295.2437; m³
